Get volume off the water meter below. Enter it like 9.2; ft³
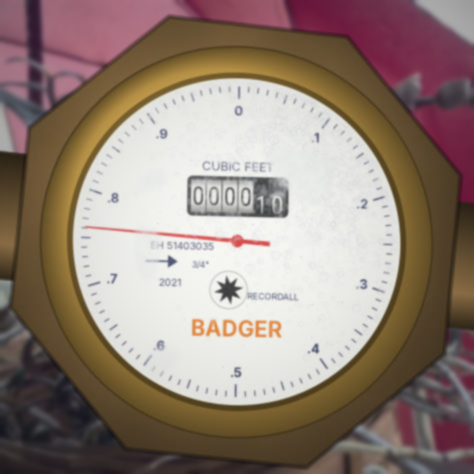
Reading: 9.76; ft³
